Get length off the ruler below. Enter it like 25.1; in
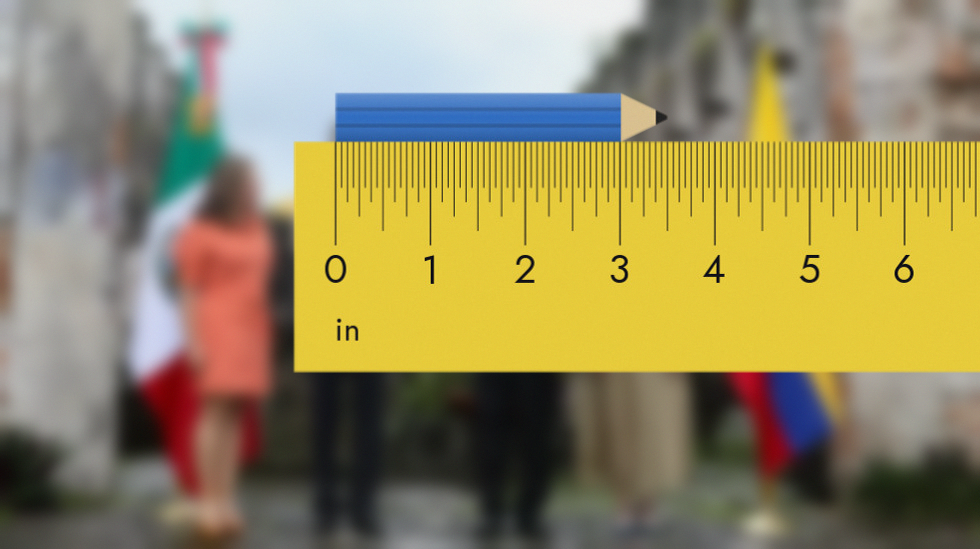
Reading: 3.5; in
